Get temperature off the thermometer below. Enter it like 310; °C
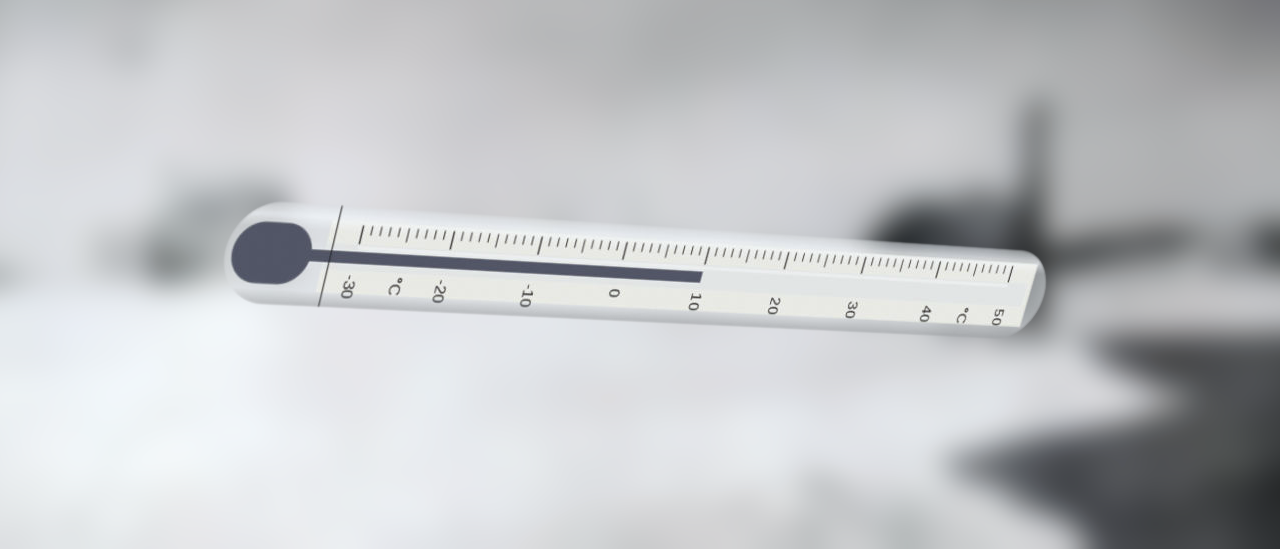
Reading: 10; °C
